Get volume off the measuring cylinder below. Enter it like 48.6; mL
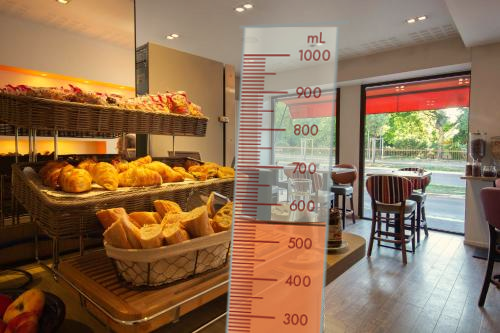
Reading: 550; mL
